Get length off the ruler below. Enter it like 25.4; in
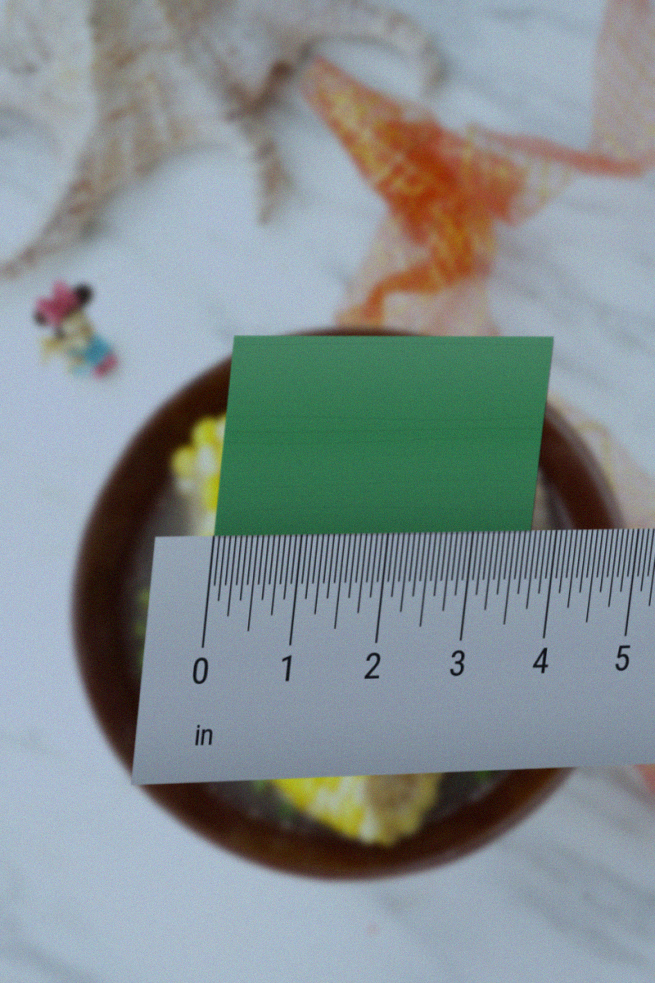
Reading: 3.6875; in
